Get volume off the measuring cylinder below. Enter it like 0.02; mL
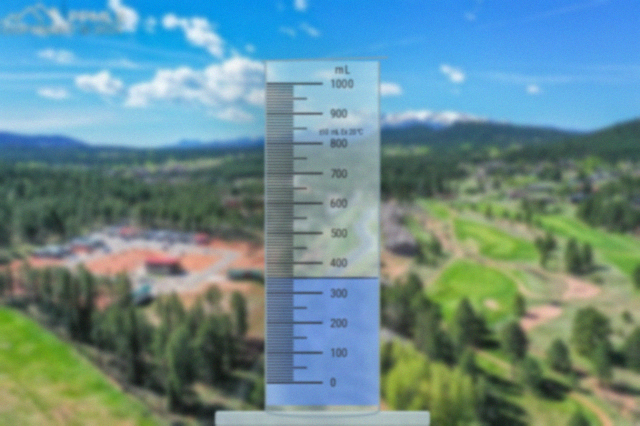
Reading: 350; mL
